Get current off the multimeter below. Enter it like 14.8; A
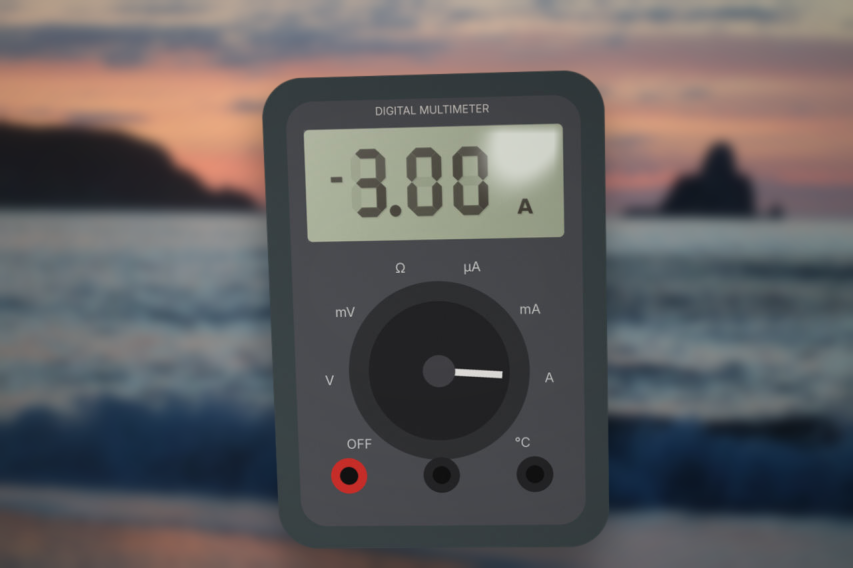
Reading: -3.00; A
